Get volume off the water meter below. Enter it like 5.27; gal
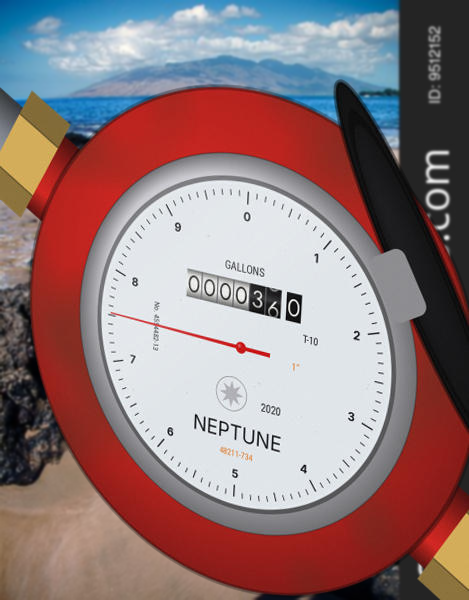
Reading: 357.5; gal
